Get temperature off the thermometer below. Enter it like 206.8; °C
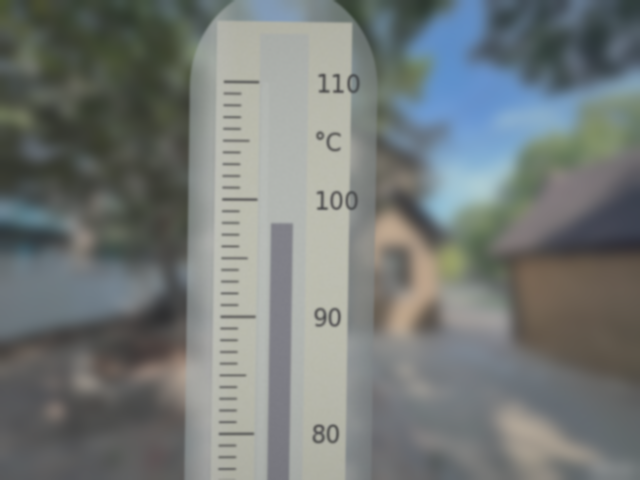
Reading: 98; °C
